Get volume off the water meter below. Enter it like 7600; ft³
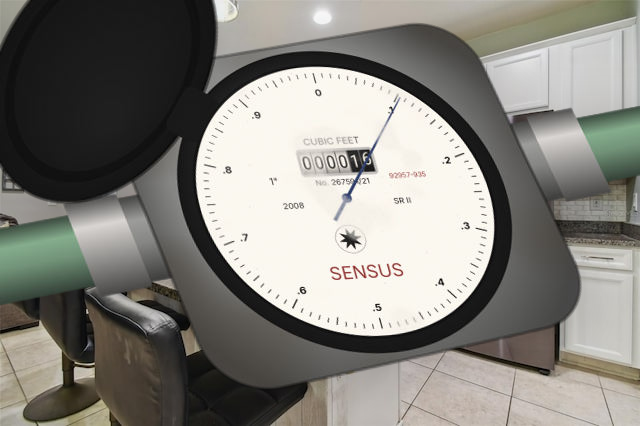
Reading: 16.10; ft³
